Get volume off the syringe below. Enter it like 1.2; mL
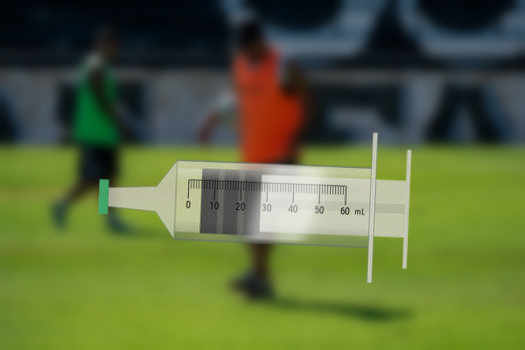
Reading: 5; mL
